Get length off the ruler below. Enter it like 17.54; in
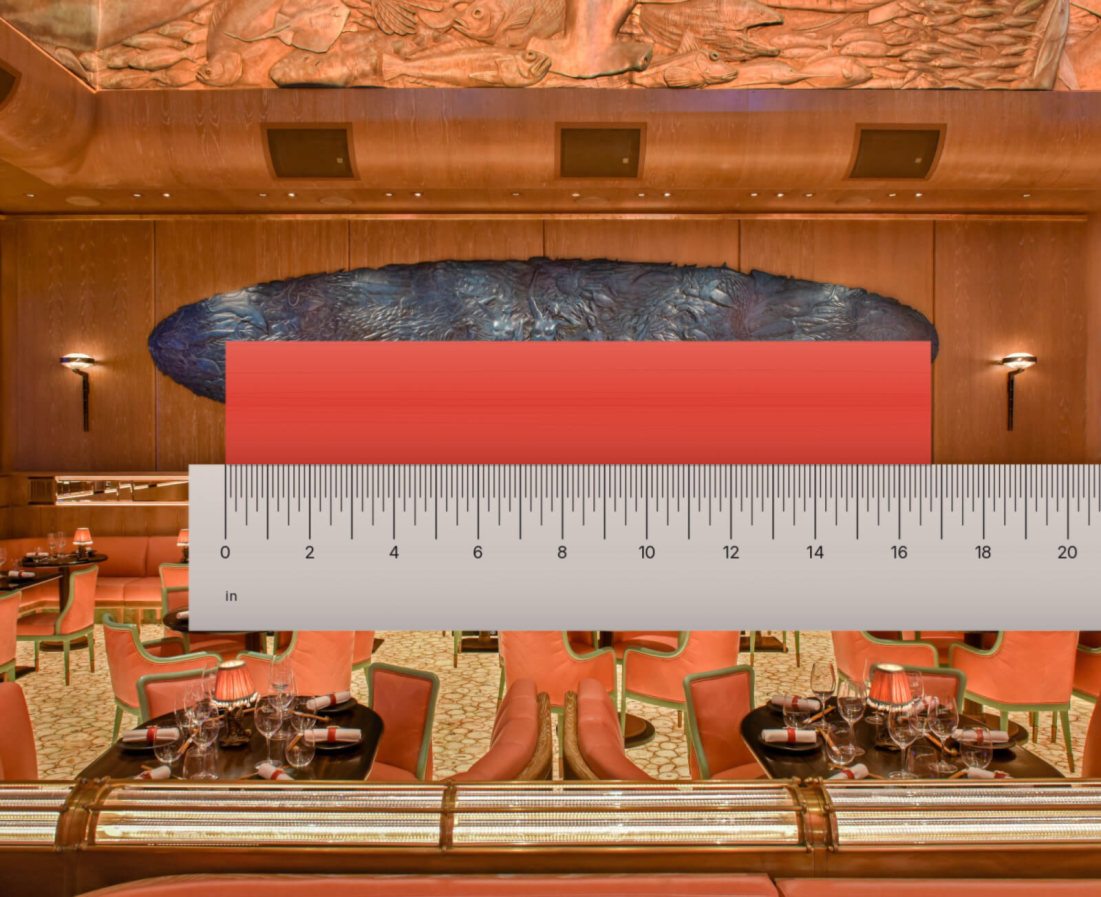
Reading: 16.75; in
